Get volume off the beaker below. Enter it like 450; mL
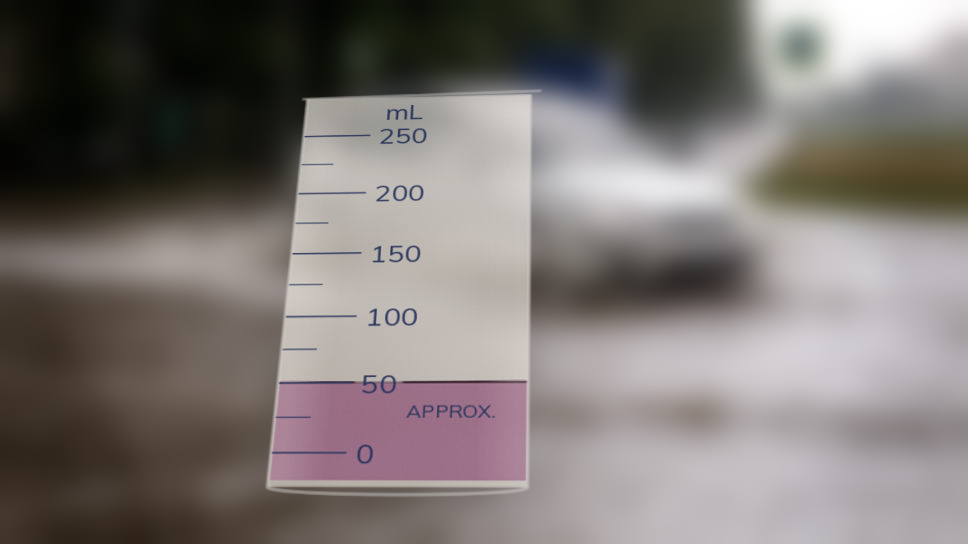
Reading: 50; mL
